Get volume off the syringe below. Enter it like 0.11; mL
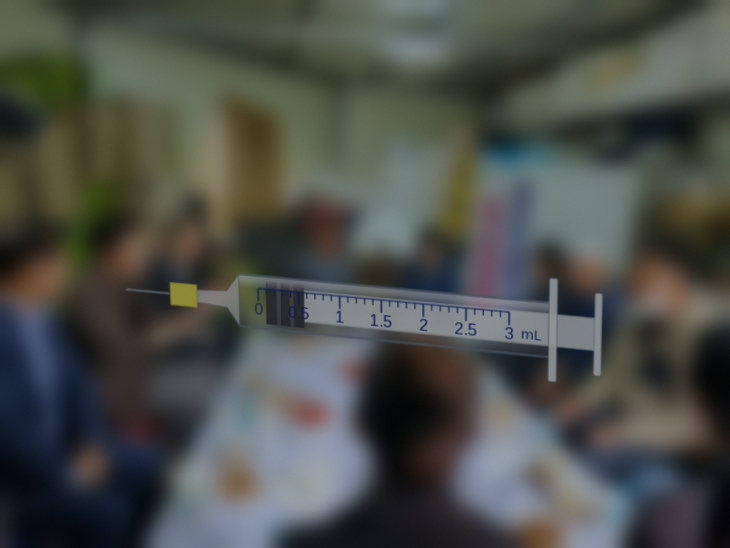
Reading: 0.1; mL
